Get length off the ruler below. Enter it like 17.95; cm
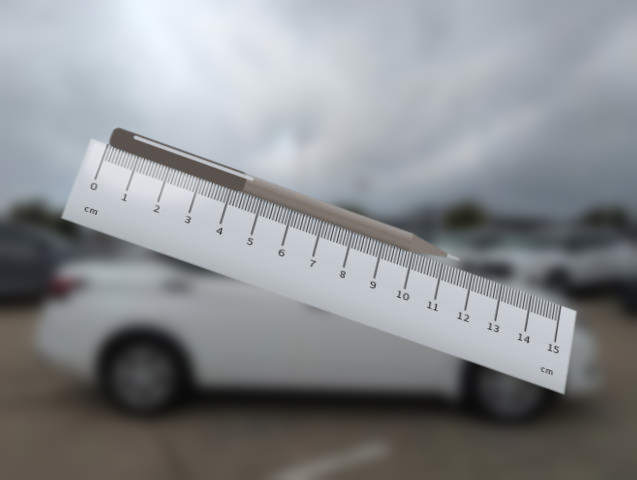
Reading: 11.5; cm
